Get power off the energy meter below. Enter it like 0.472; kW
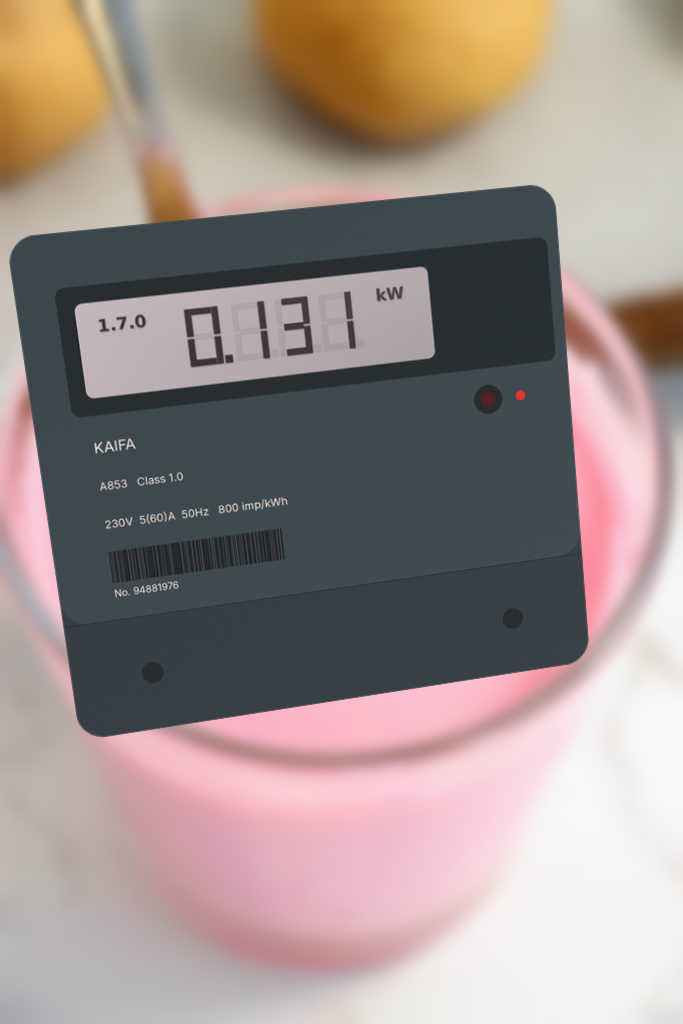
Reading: 0.131; kW
